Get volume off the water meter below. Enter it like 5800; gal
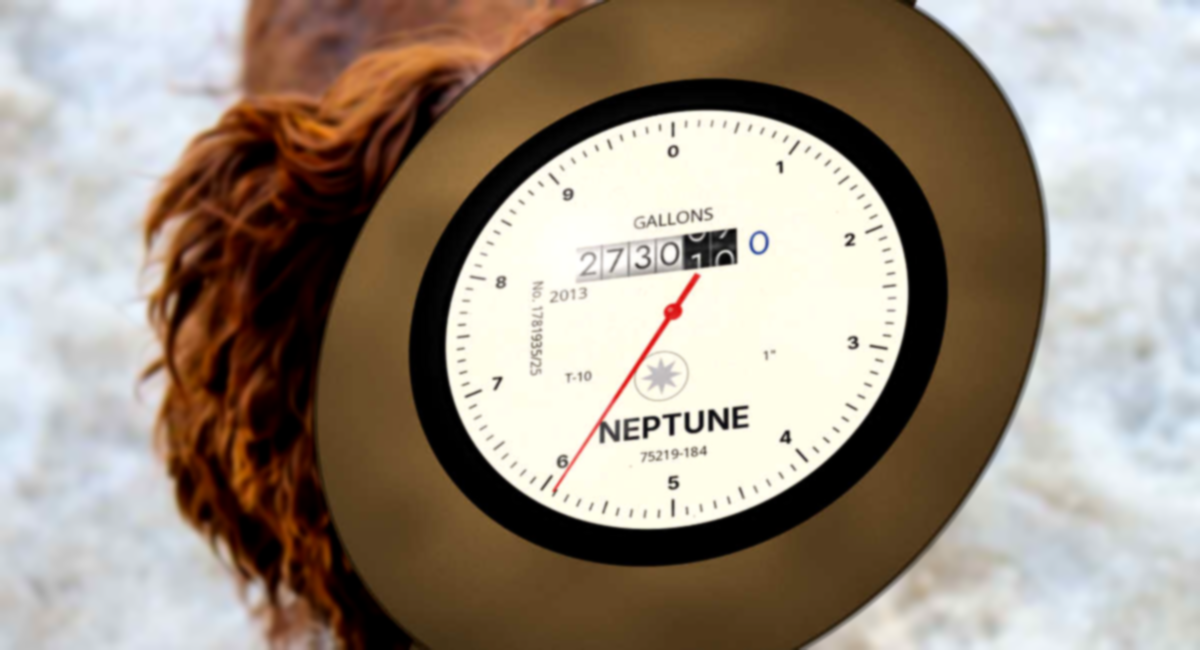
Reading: 2730095.9; gal
